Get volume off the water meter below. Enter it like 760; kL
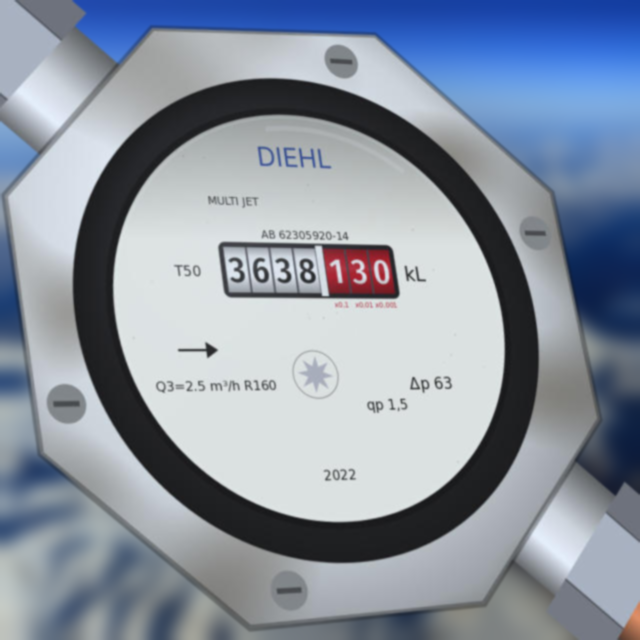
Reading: 3638.130; kL
